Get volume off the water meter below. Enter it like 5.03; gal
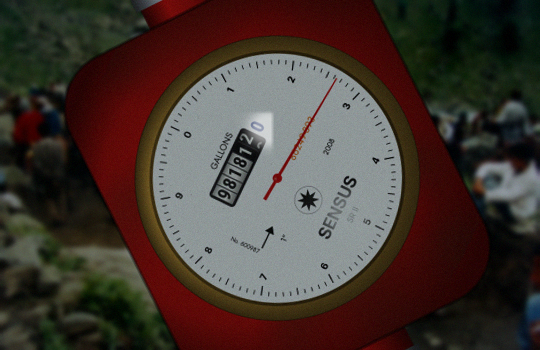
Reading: 9818122.6; gal
